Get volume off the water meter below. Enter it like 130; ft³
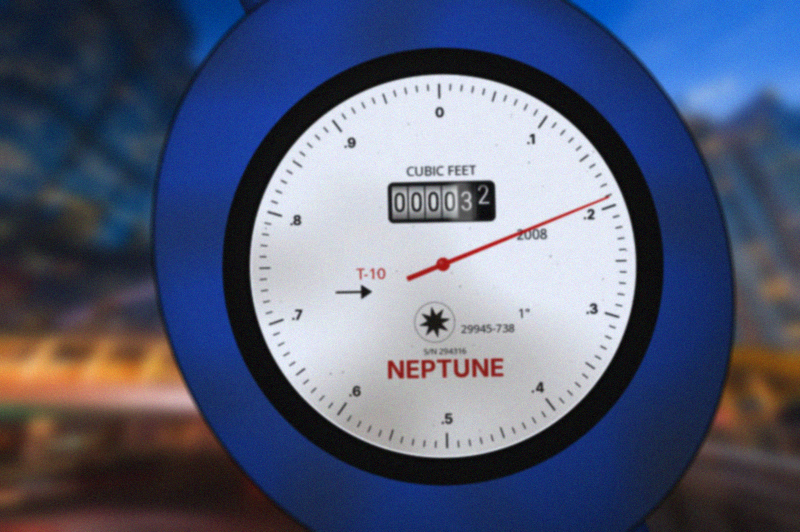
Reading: 32.19; ft³
